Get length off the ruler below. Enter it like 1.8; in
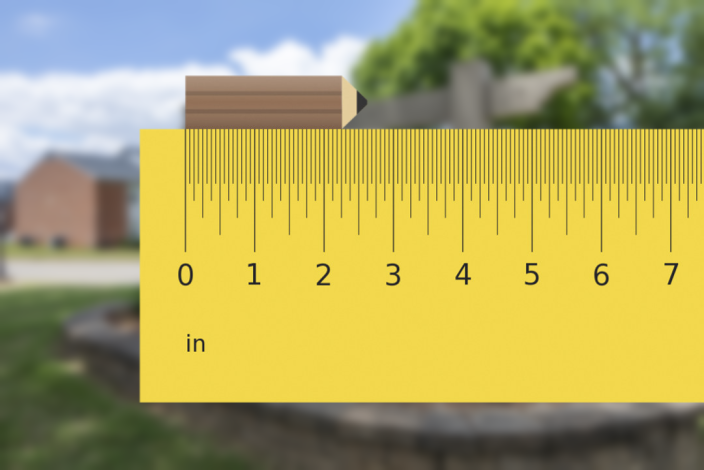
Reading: 2.625; in
